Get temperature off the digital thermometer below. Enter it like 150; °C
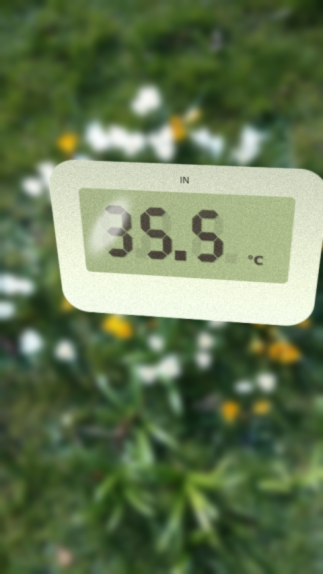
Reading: 35.5; °C
